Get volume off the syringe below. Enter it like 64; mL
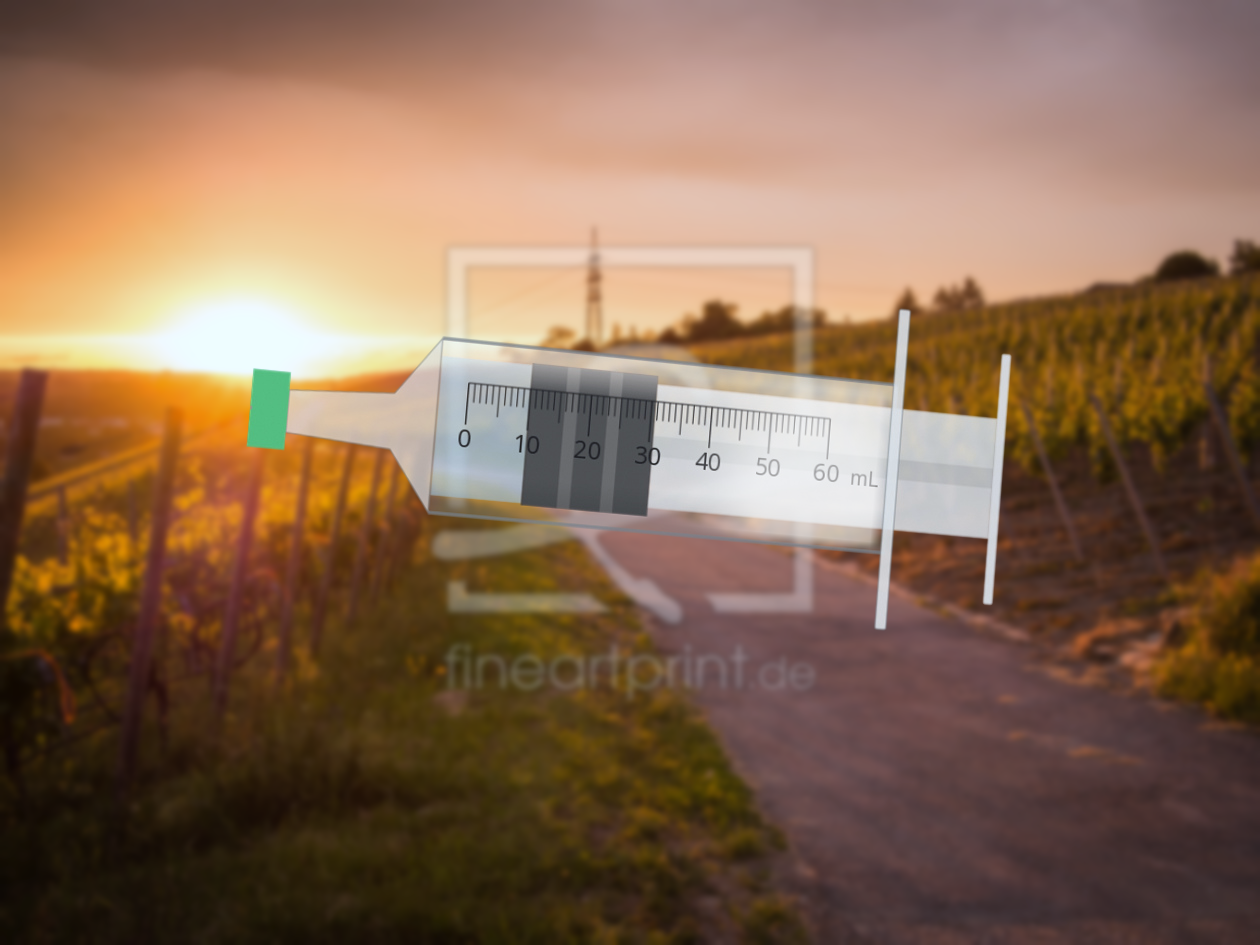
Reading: 10; mL
